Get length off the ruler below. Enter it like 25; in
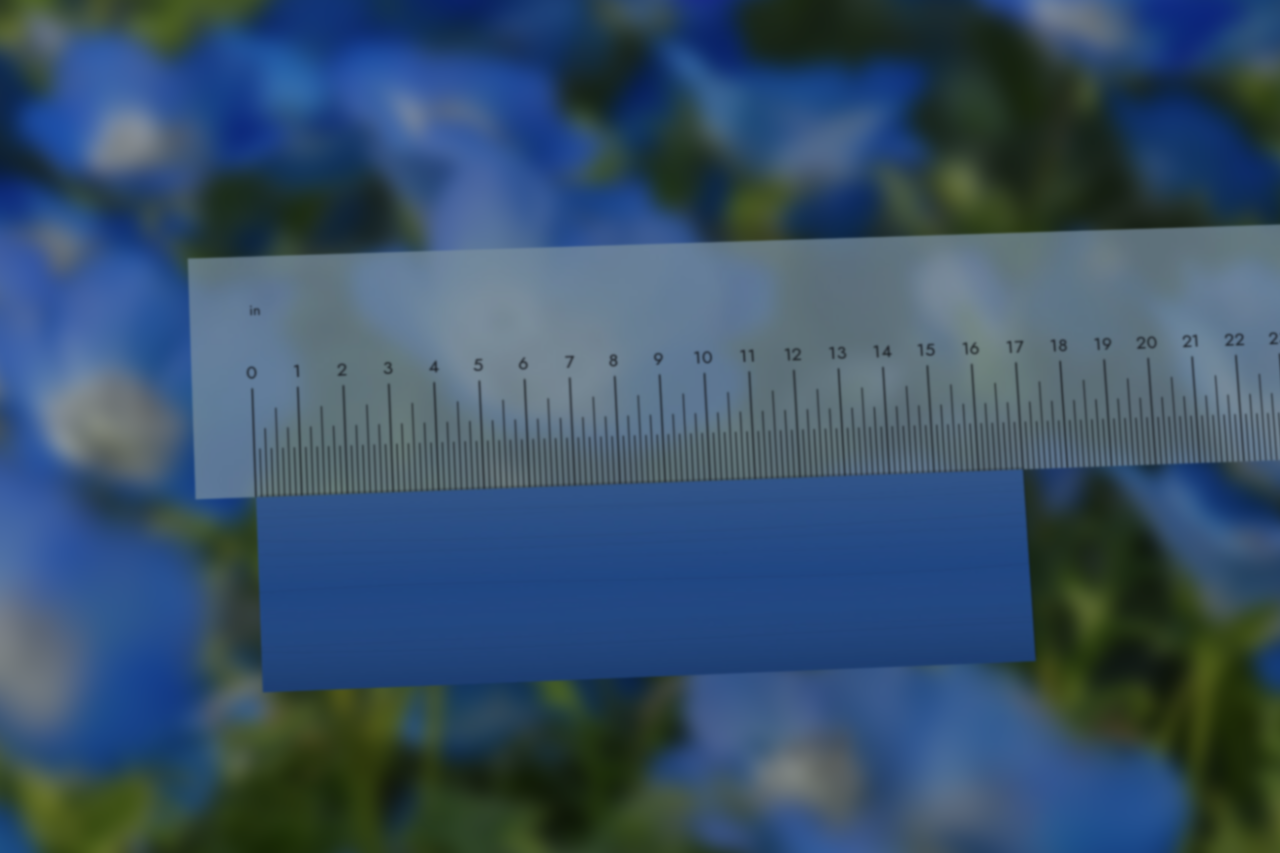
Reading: 17; in
